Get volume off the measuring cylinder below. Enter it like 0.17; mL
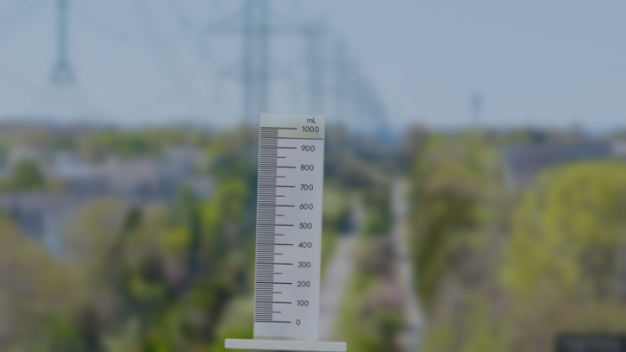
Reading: 950; mL
